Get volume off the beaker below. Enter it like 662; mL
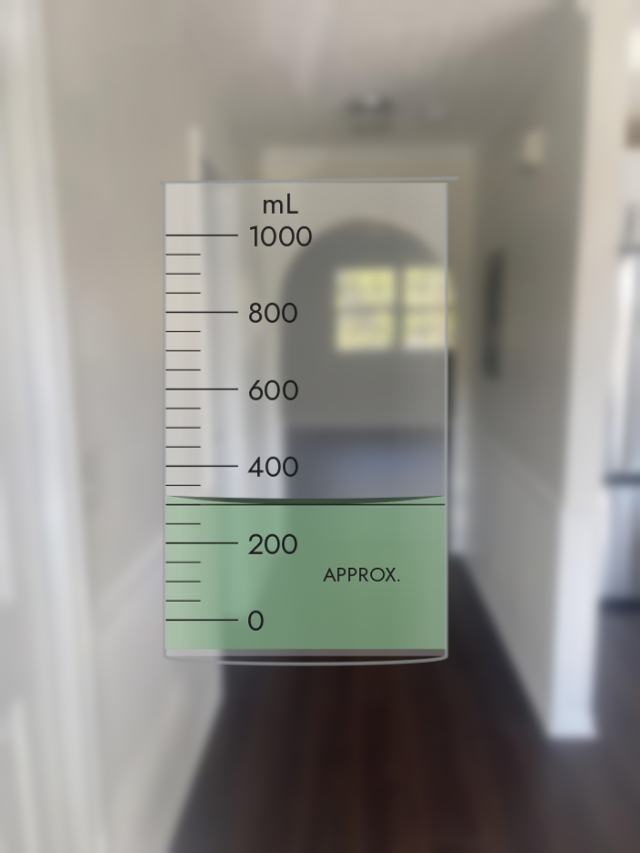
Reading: 300; mL
